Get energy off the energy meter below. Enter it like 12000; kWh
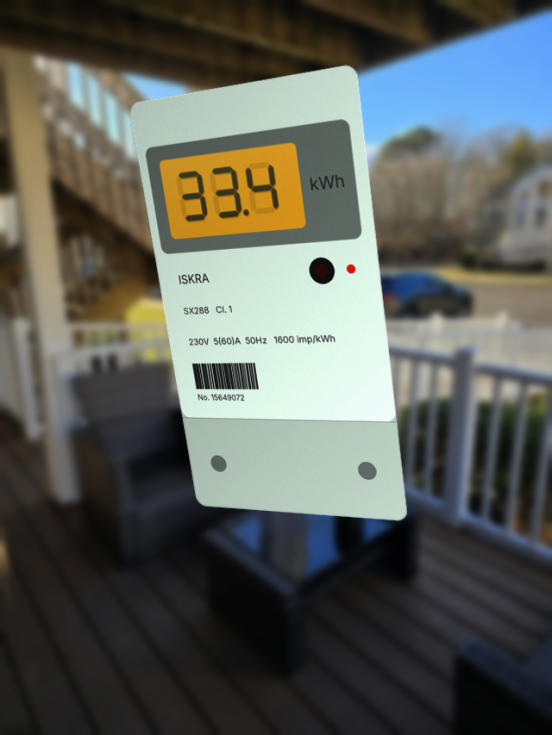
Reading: 33.4; kWh
